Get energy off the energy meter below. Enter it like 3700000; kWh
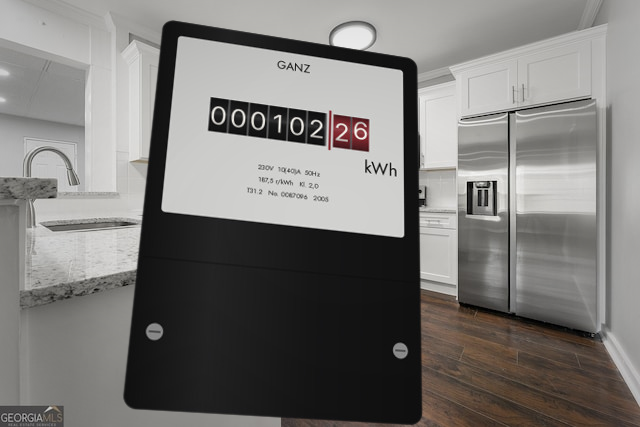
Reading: 102.26; kWh
